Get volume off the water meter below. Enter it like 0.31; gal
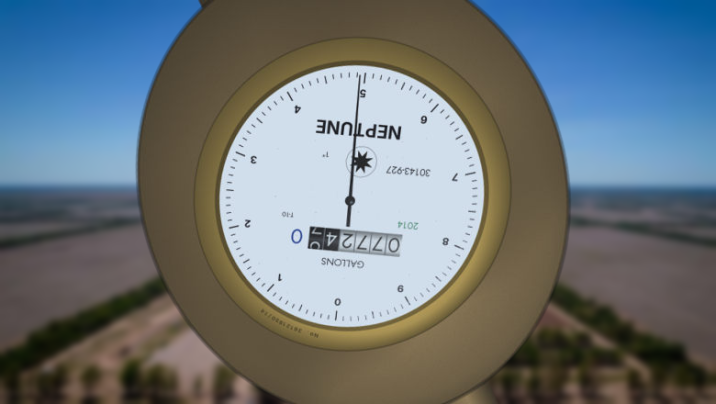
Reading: 772464.9; gal
